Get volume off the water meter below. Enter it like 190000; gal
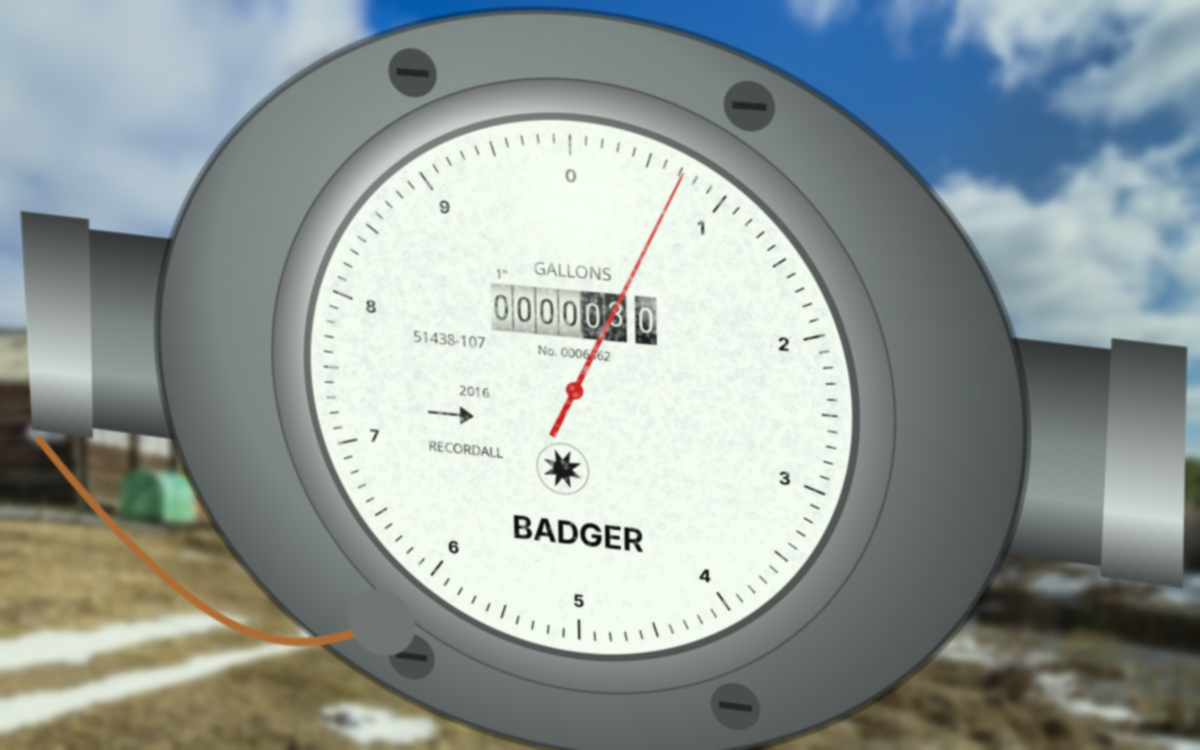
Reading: 30.7; gal
